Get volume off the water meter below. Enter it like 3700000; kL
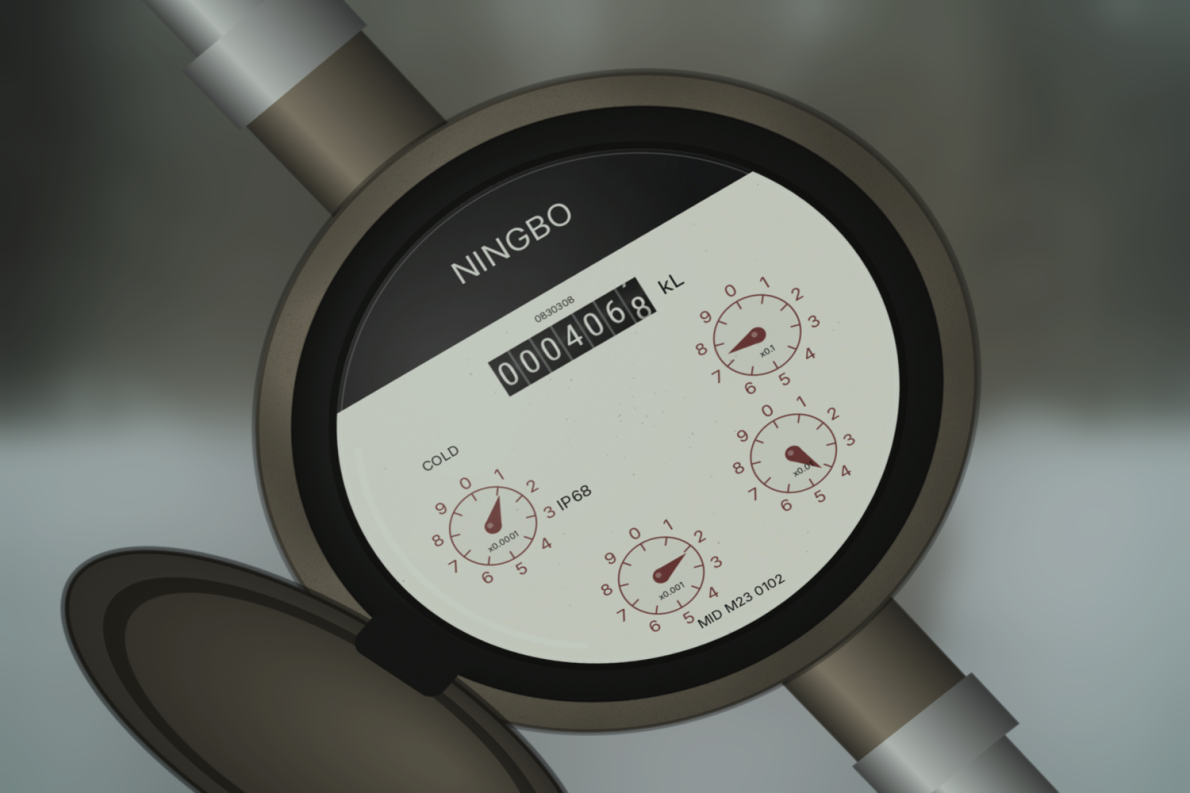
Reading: 4067.7421; kL
